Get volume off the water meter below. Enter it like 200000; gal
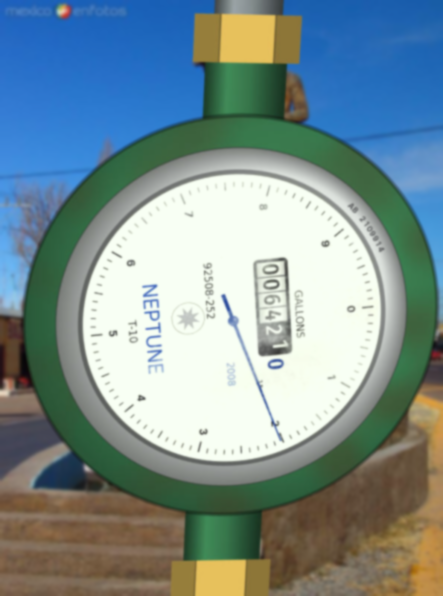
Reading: 64212.0; gal
